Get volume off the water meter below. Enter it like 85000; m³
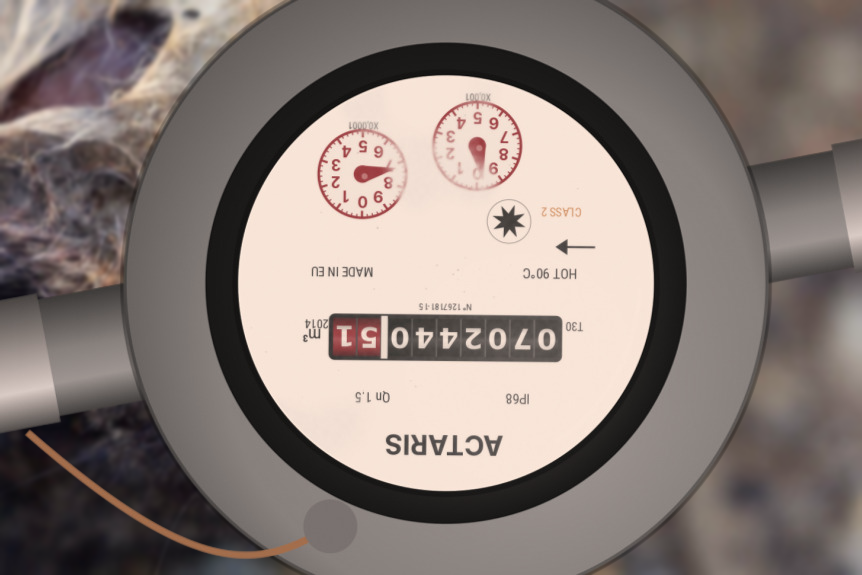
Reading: 702440.5097; m³
